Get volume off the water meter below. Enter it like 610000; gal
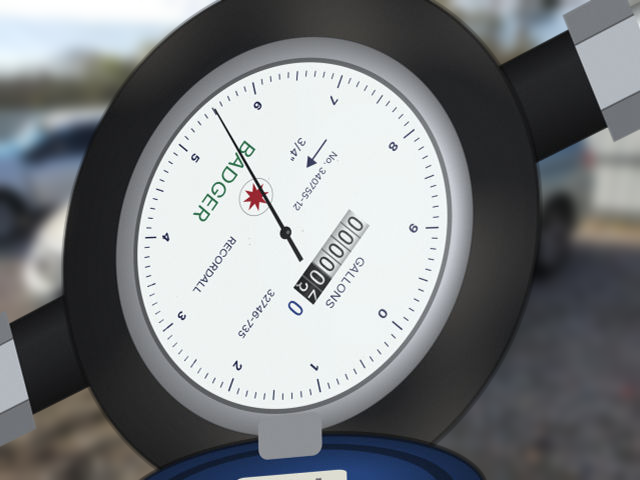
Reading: 25.5; gal
